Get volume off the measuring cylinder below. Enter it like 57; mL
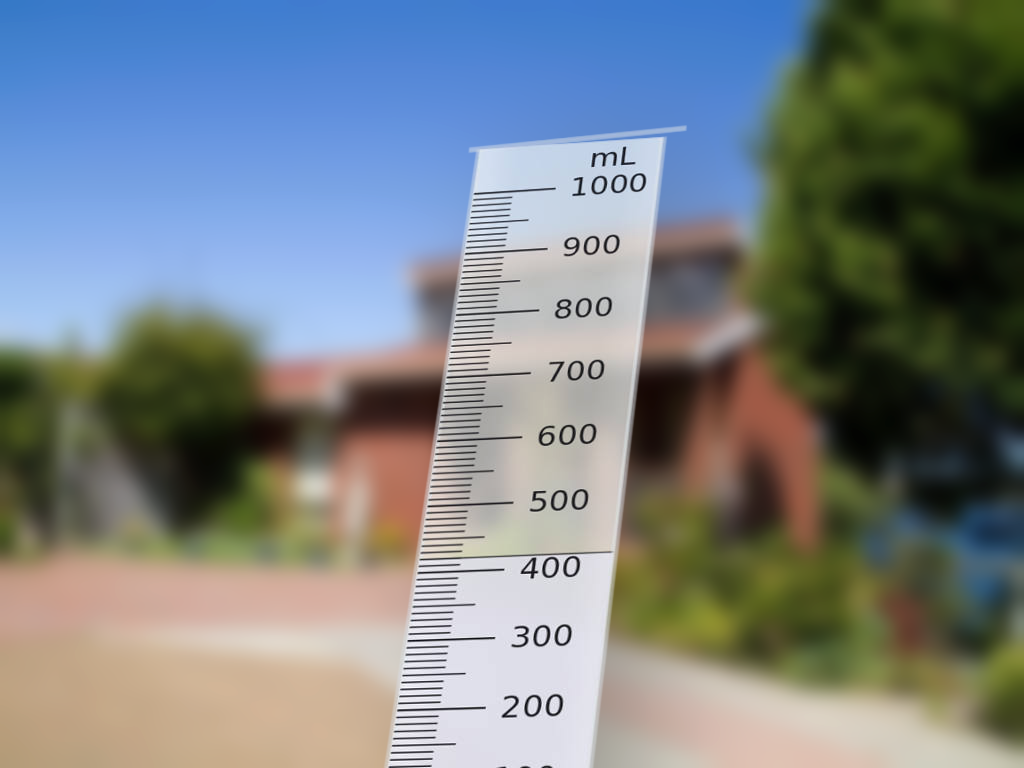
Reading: 420; mL
